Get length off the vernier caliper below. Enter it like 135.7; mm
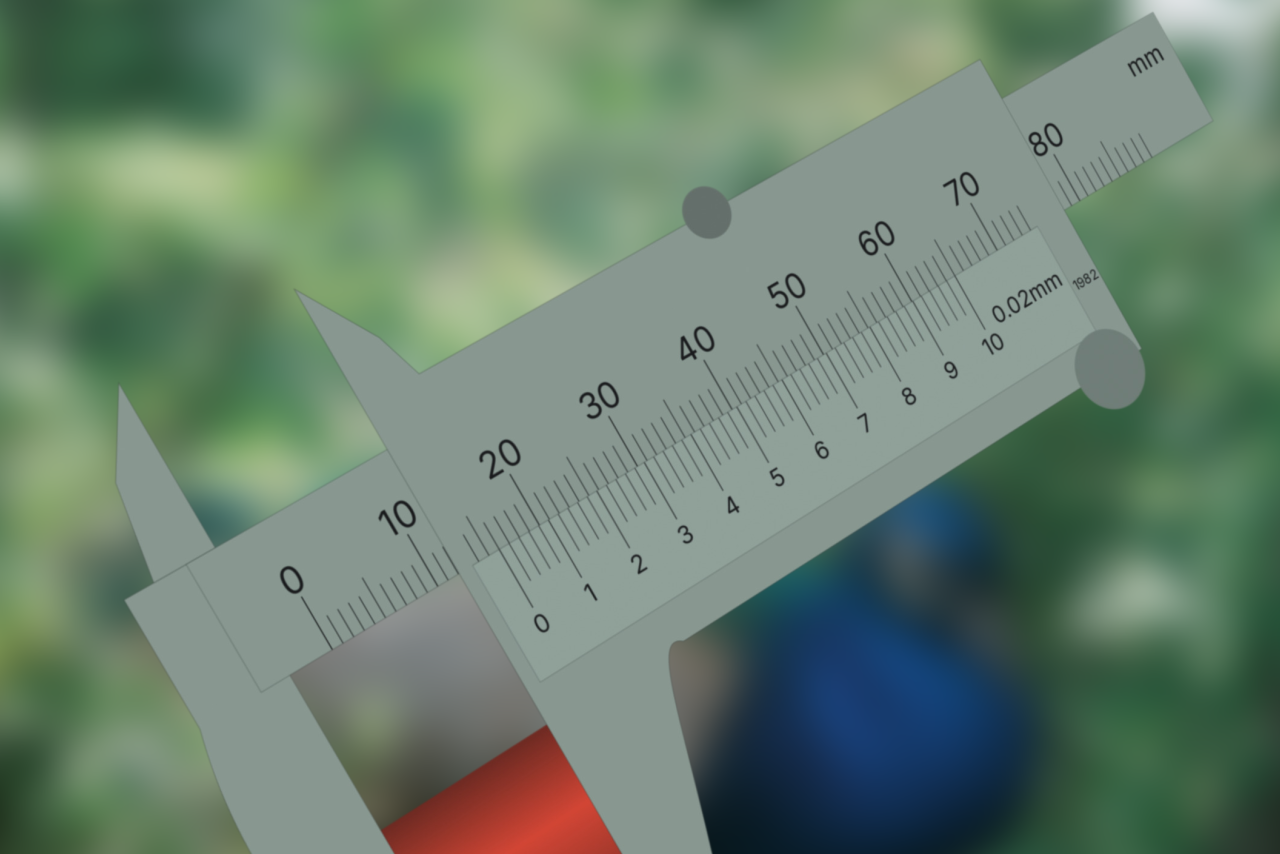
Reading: 16.0; mm
